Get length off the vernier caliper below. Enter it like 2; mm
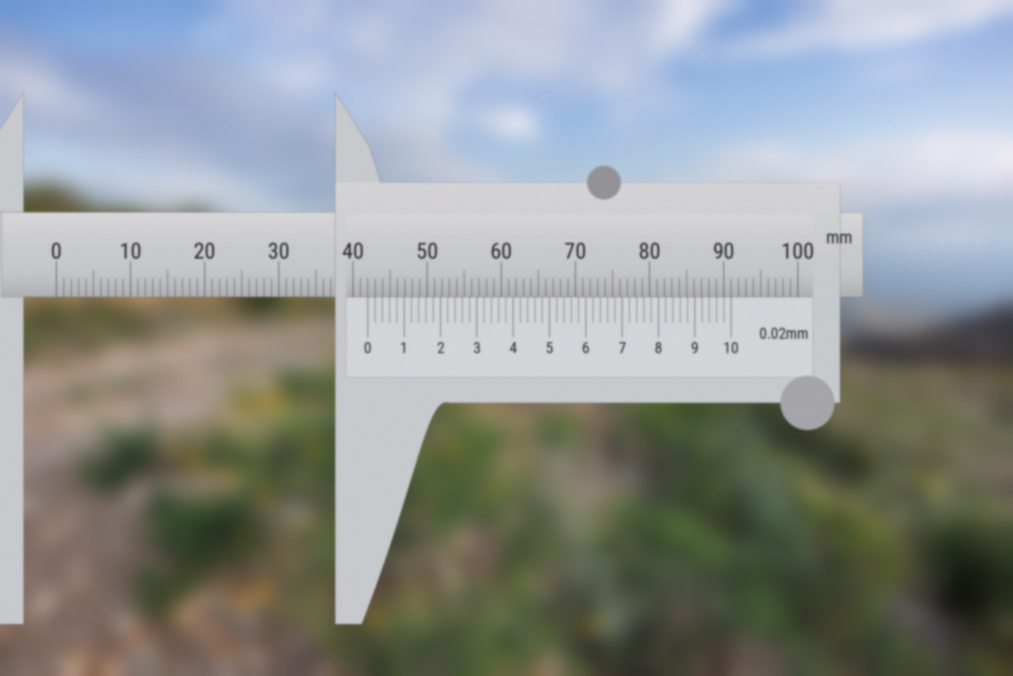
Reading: 42.0; mm
